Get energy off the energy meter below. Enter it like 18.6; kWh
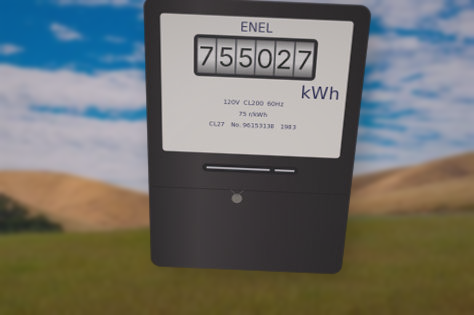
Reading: 755027; kWh
